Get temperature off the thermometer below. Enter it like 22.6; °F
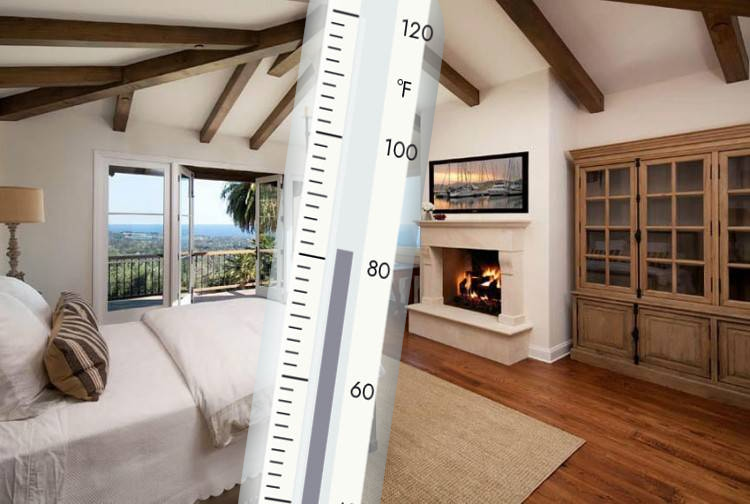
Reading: 82; °F
